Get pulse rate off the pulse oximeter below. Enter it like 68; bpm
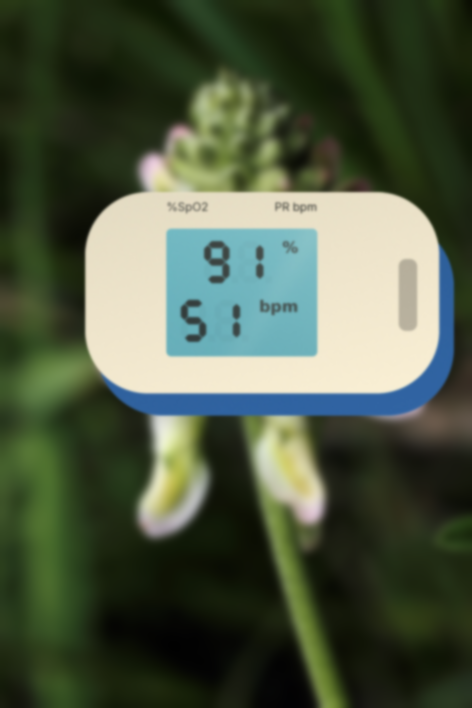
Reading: 51; bpm
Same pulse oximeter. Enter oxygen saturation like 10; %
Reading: 91; %
